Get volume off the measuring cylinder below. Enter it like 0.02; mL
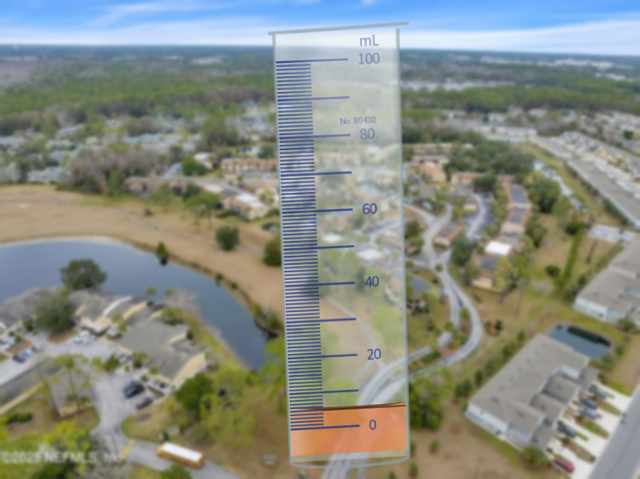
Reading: 5; mL
